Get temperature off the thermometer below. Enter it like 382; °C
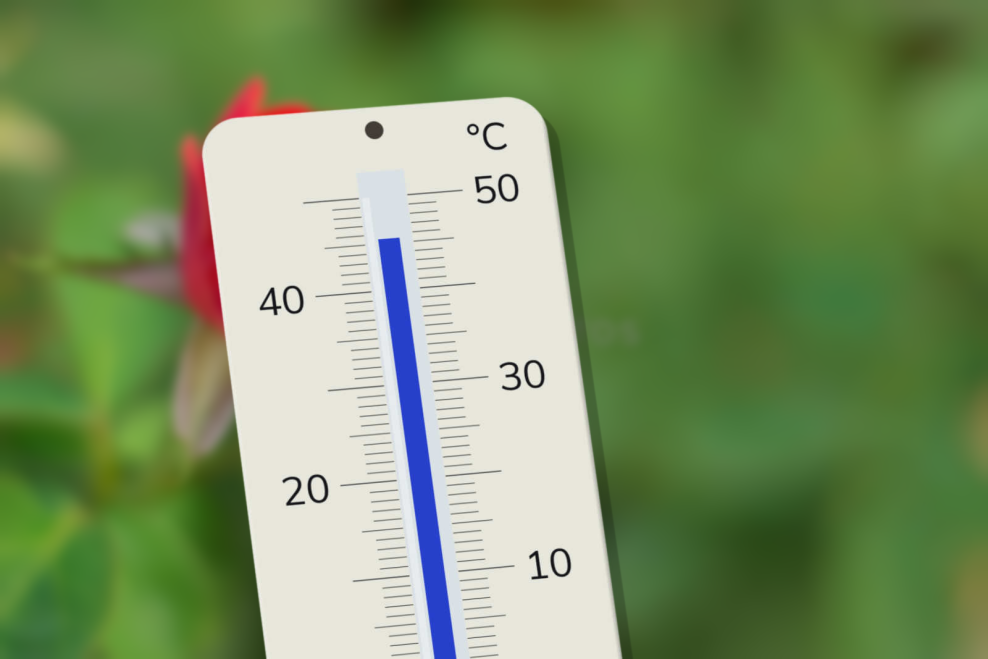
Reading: 45.5; °C
